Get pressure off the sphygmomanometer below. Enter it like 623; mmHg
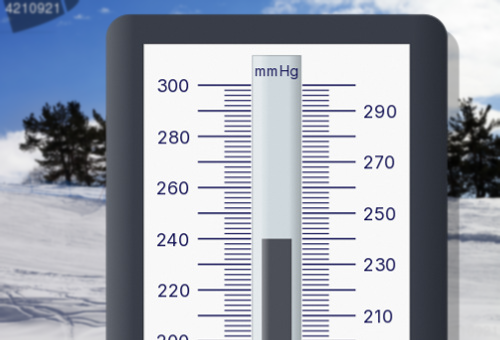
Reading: 240; mmHg
